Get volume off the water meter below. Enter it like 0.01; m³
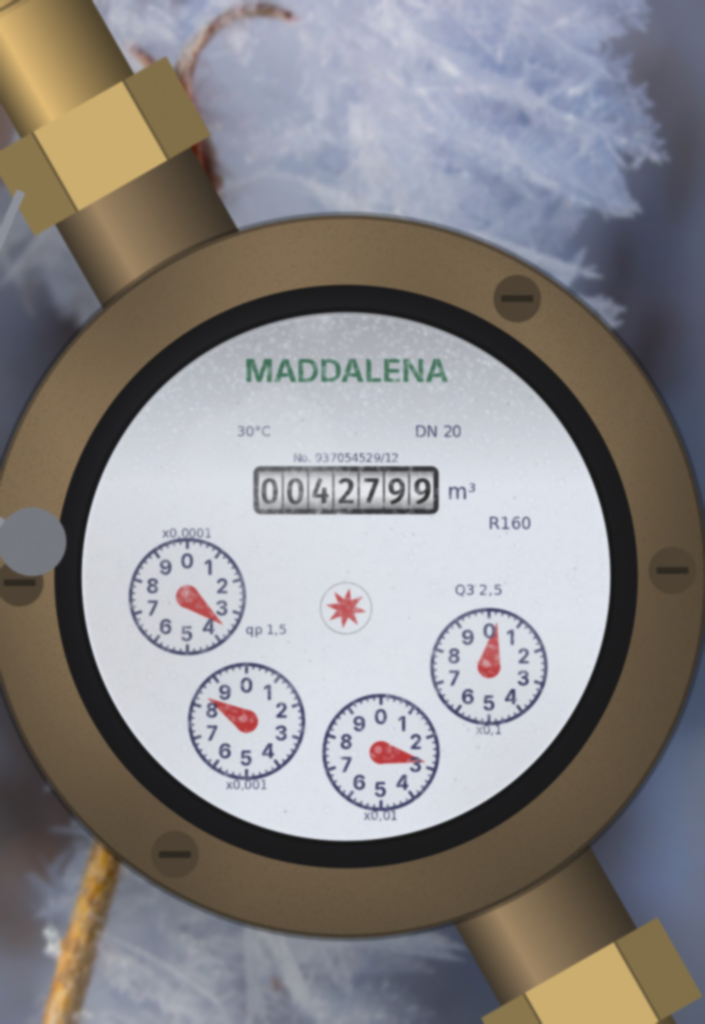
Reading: 42799.0283; m³
